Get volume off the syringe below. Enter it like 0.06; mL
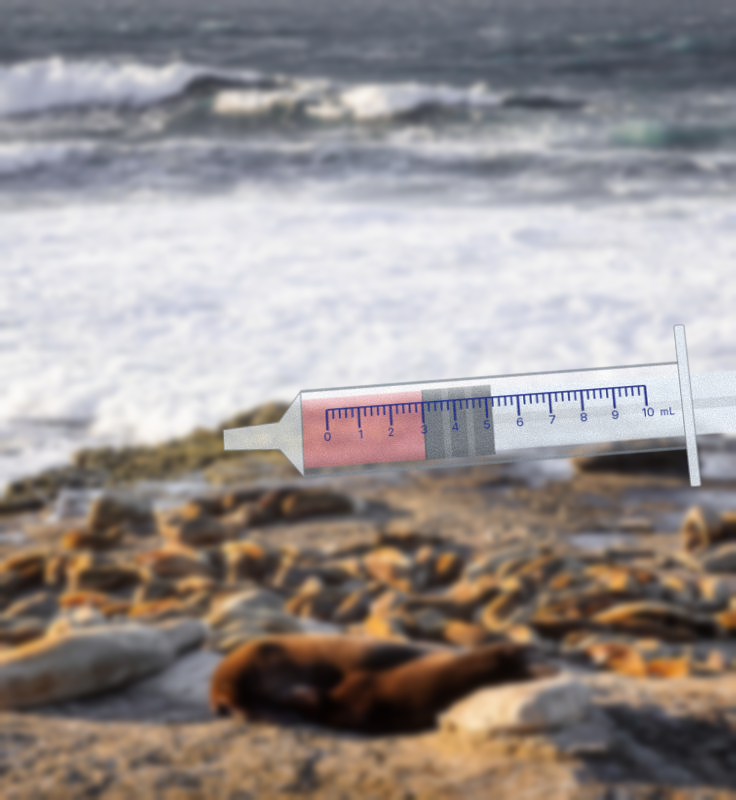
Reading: 3; mL
